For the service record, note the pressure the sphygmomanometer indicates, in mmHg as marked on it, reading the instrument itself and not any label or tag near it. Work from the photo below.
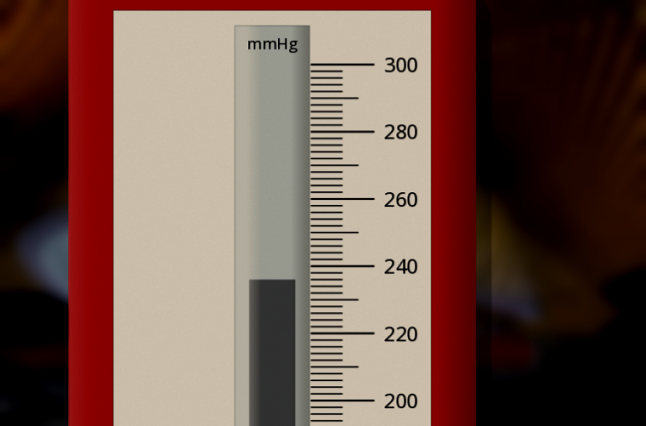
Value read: 236 mmHg
